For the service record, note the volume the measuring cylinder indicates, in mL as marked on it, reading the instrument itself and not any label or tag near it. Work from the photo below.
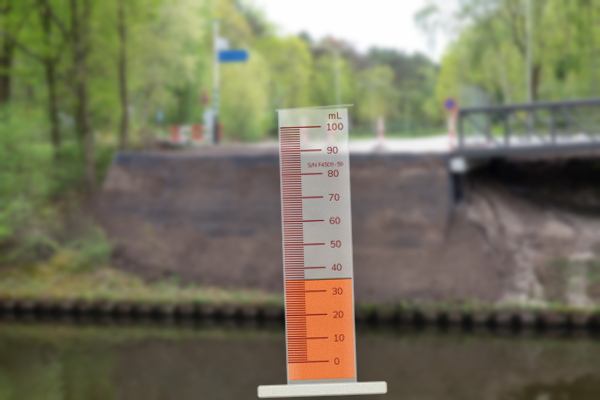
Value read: 35 mL
